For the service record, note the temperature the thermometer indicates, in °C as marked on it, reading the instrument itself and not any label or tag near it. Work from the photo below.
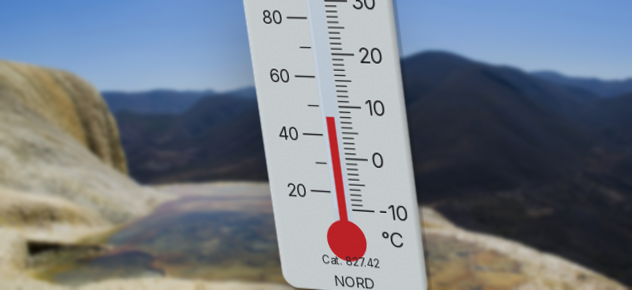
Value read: 8 °C
